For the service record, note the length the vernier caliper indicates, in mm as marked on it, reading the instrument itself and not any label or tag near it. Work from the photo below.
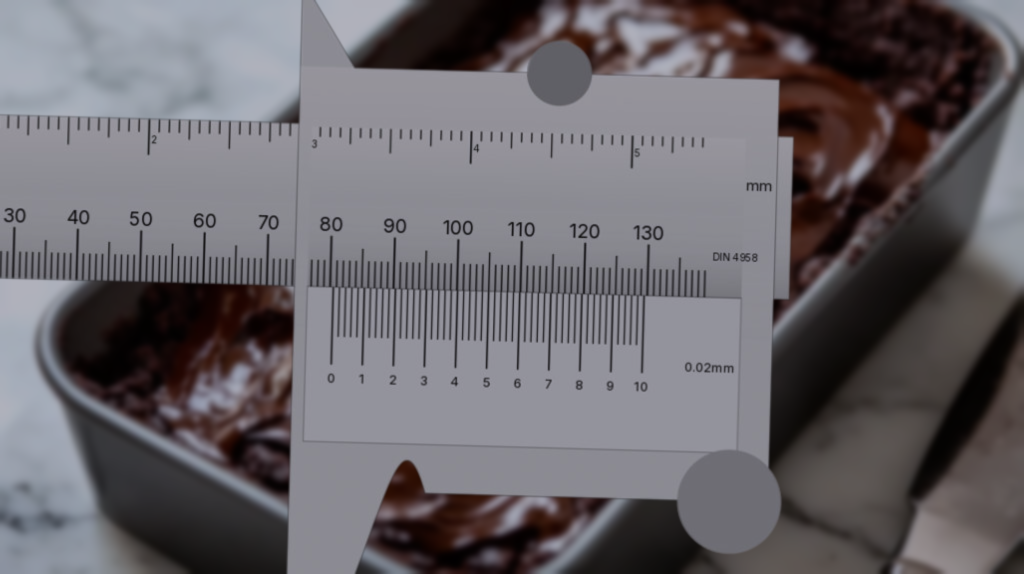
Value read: 80.5 mm
